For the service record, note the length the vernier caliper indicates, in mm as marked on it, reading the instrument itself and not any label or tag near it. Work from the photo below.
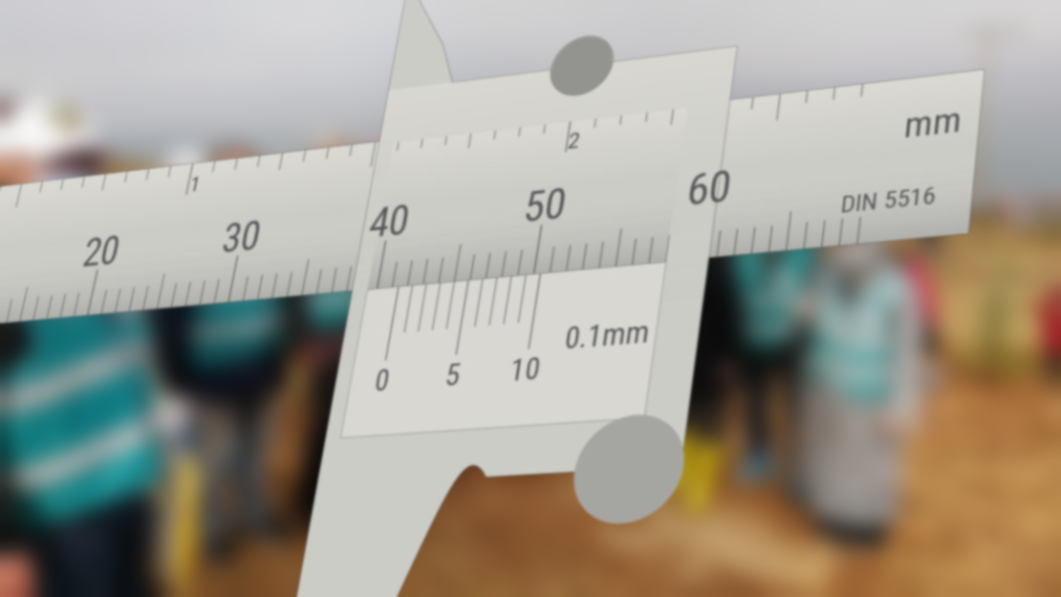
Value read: 41.4 mm
